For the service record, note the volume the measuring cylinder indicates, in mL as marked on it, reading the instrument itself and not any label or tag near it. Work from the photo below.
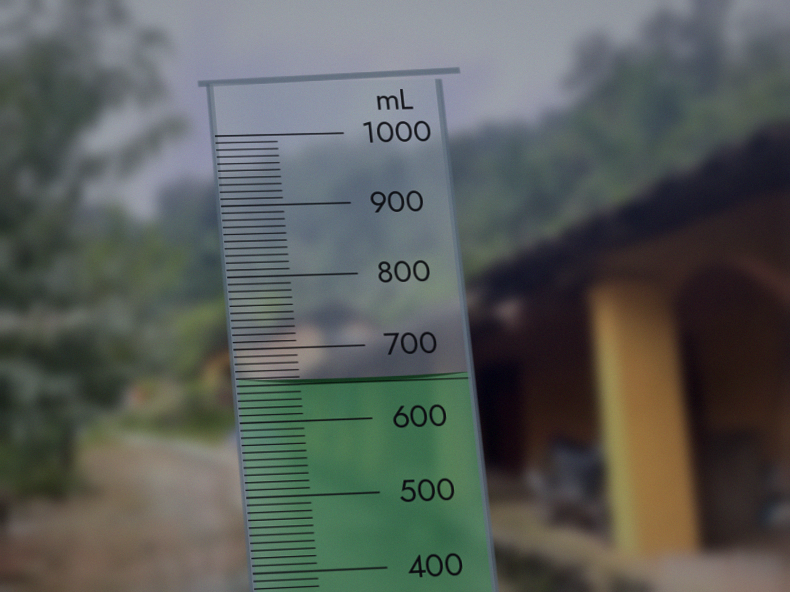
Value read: 650 mL
